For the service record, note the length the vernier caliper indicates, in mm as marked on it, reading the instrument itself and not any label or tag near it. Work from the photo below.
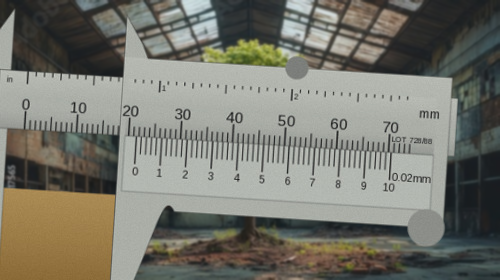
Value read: 21.5 mm
